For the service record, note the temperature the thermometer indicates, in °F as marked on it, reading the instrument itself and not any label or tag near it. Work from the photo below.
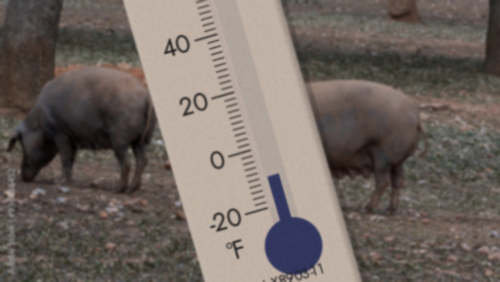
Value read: -10 °F
